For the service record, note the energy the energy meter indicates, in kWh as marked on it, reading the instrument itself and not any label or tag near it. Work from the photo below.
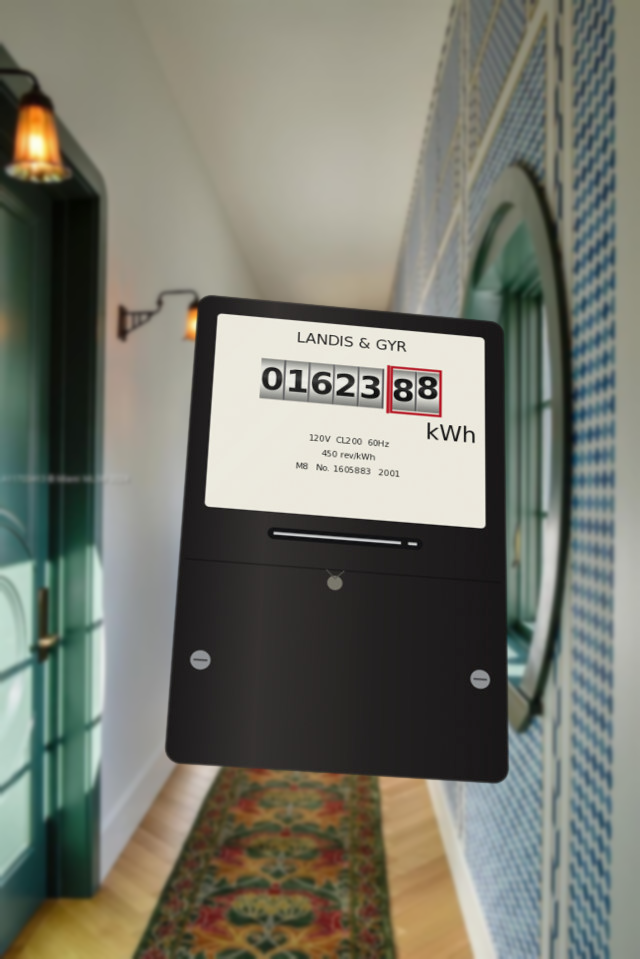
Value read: 1623.88 kWh
